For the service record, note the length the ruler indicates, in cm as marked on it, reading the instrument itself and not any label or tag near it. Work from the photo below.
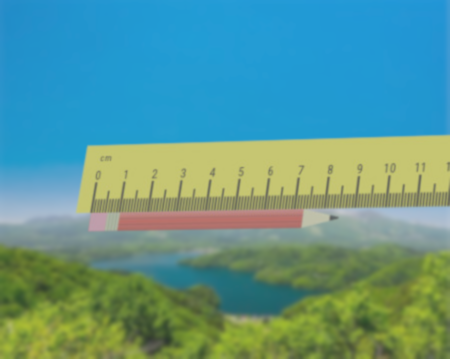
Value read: 8.5 cm
